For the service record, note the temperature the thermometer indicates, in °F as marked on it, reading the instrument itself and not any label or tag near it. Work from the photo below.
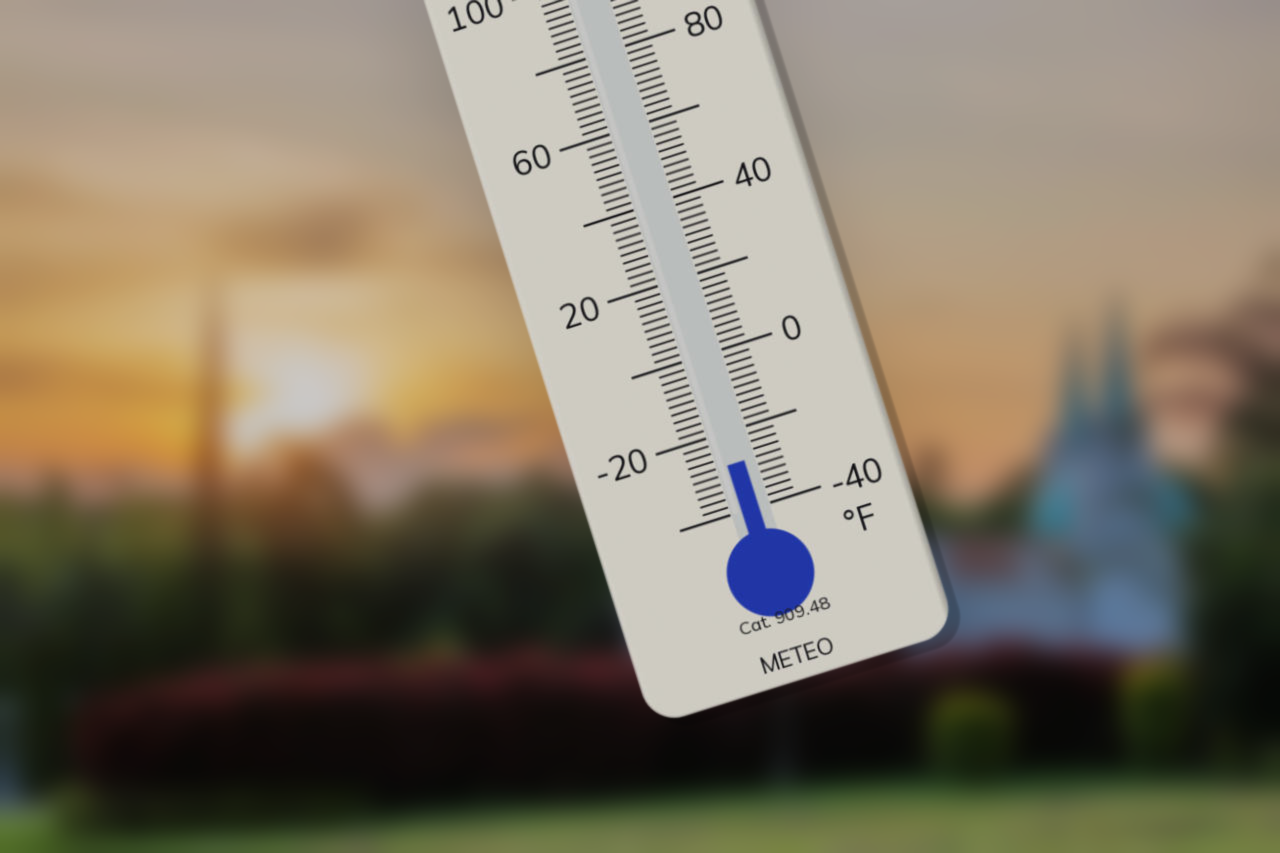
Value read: -28 °F
